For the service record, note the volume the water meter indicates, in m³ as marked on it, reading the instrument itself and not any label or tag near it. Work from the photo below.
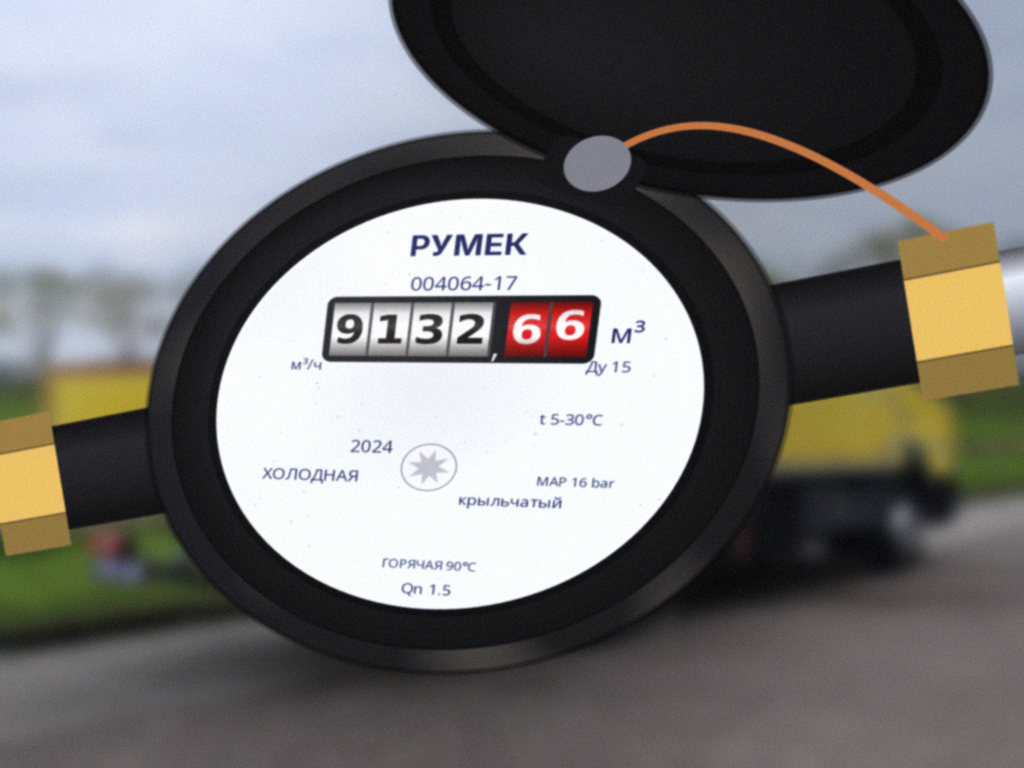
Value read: 9132.66 m³
